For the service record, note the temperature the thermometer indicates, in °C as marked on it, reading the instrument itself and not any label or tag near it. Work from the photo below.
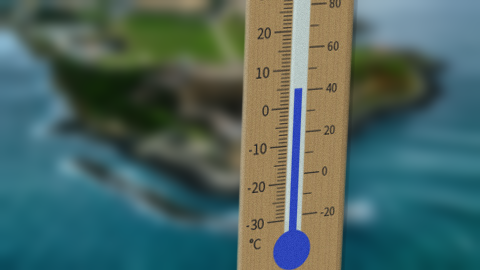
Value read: 5 °C
